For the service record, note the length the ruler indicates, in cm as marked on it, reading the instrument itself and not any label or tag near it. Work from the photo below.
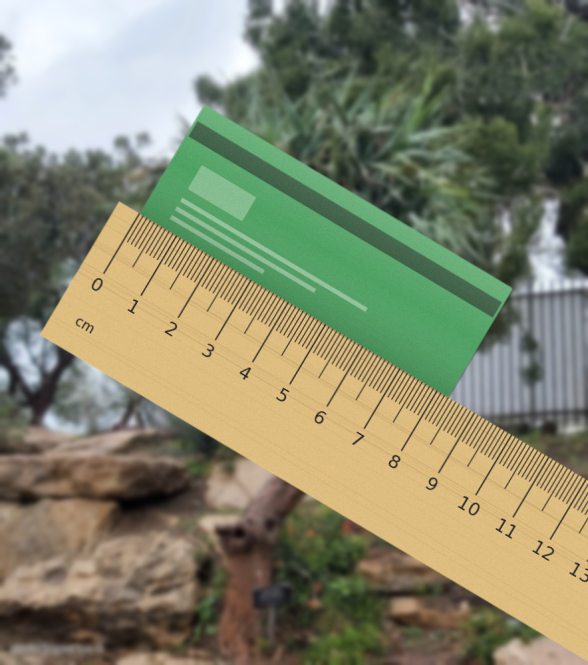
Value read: 8.3 cm
